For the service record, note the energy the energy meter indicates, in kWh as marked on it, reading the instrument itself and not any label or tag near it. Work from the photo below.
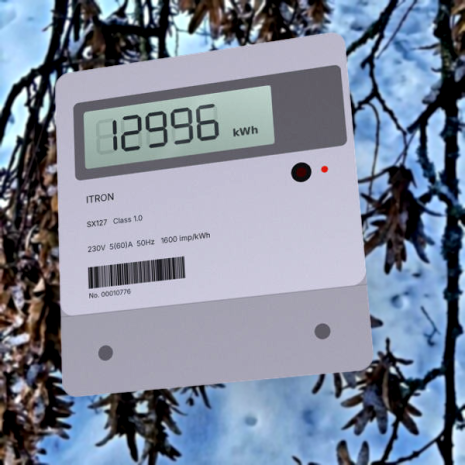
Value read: 12996 kWh
